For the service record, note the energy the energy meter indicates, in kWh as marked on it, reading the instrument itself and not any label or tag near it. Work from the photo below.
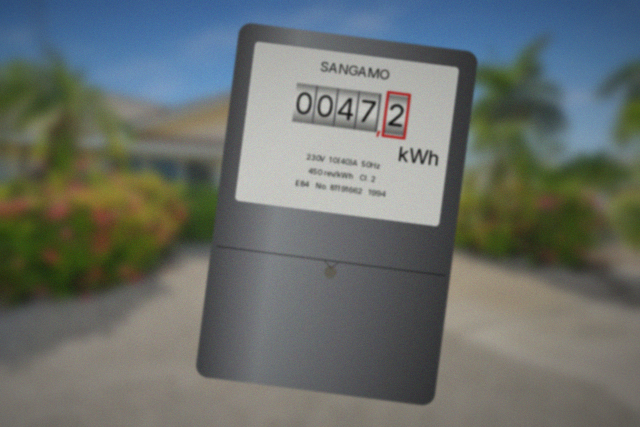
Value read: 47.2 kWh
